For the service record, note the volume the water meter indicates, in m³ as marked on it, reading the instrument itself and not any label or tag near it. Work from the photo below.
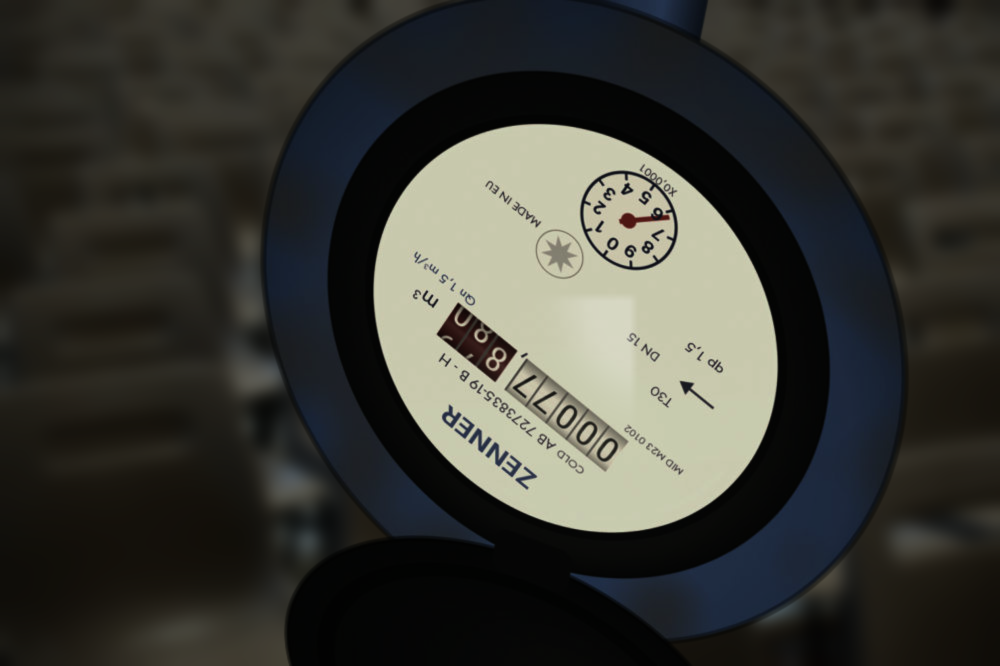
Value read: 77.8796 m³
